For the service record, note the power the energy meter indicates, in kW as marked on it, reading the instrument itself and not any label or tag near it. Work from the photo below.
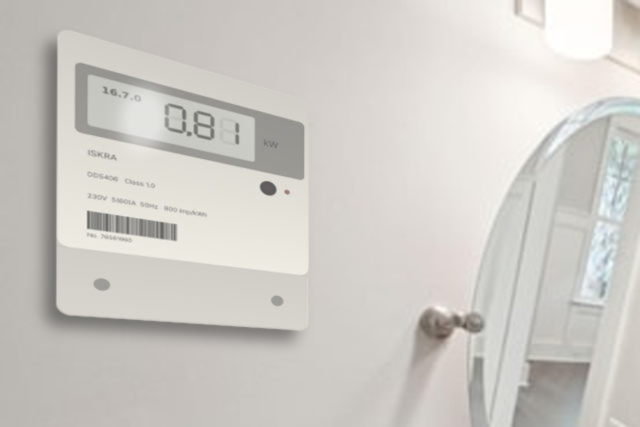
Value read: 0.81 kW
